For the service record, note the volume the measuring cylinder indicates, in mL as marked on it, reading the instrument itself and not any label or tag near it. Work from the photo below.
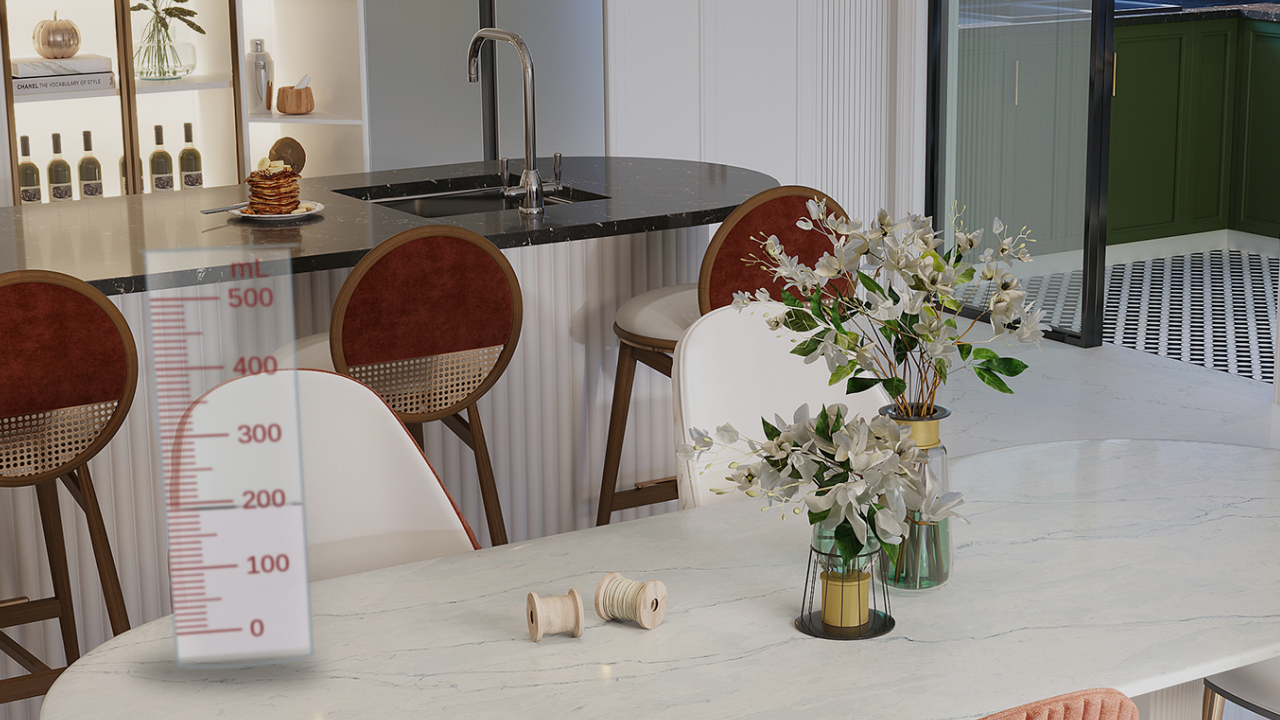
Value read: 190 mL
